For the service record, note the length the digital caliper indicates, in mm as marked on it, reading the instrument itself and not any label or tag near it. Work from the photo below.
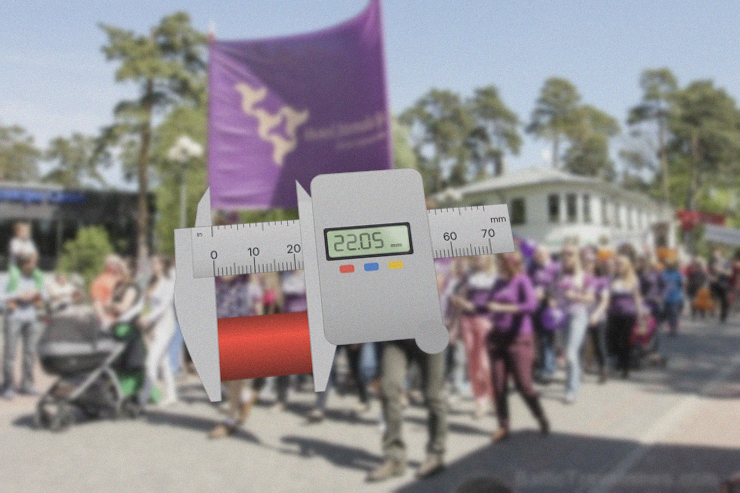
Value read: 22.05 mm
